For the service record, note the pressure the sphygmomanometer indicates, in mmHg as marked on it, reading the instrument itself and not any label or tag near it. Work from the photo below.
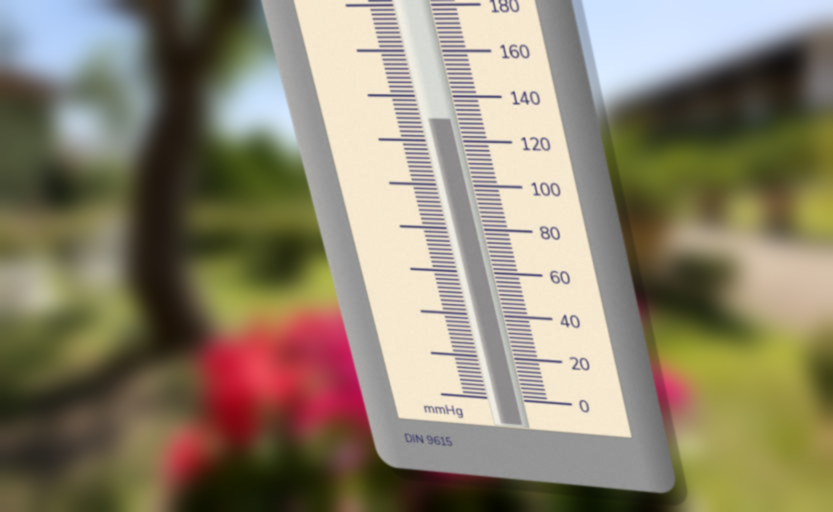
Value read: 130 mmHg
